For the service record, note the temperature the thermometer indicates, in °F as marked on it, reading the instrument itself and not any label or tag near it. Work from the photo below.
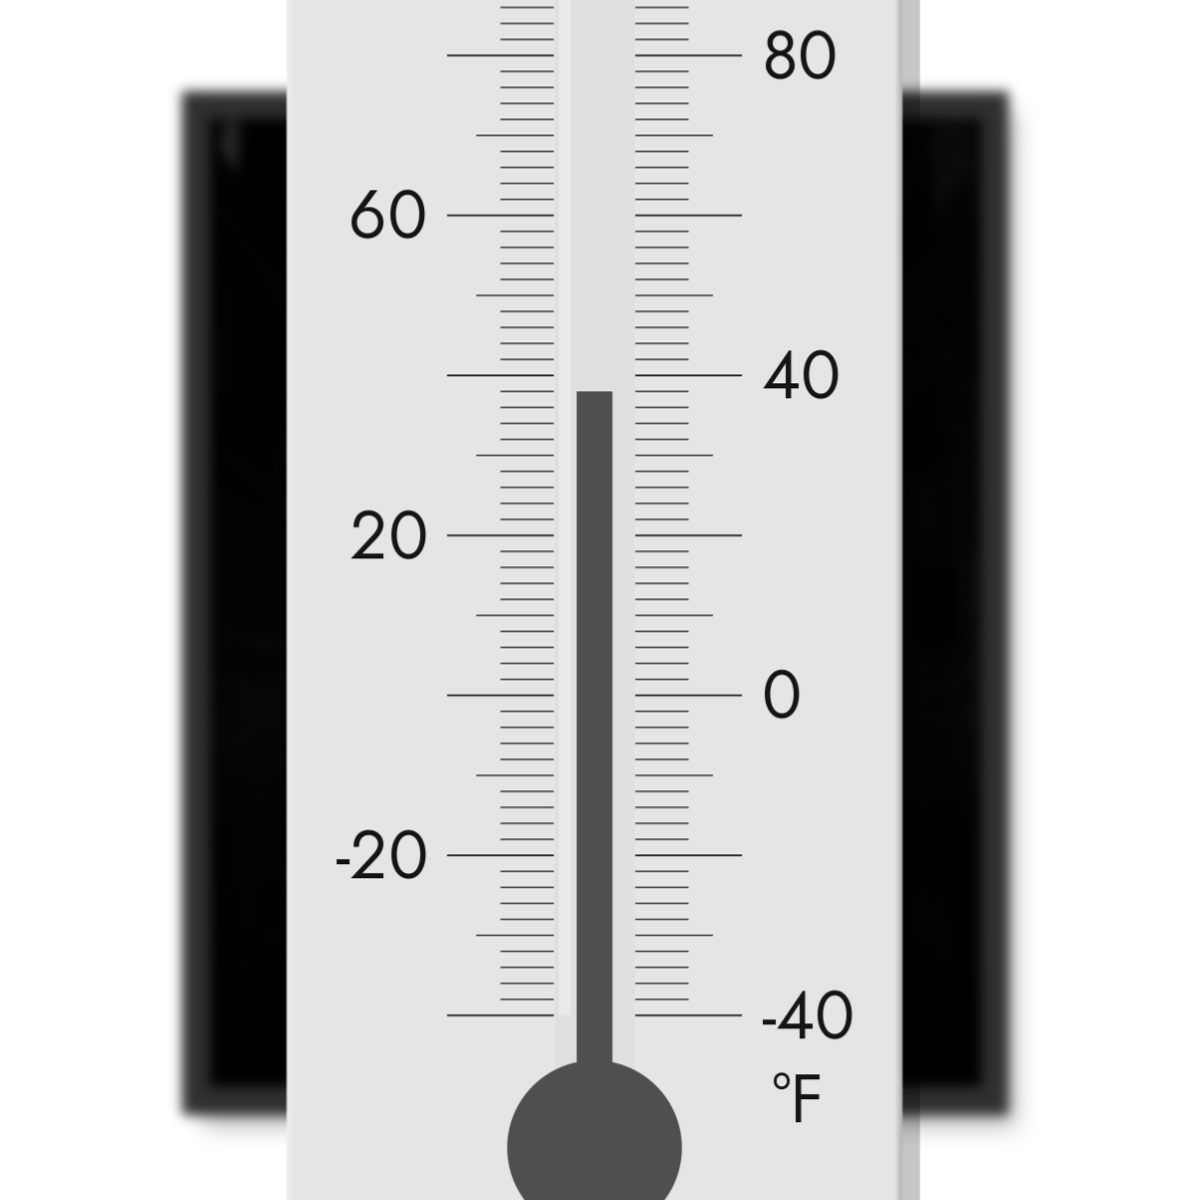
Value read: 38 °F
